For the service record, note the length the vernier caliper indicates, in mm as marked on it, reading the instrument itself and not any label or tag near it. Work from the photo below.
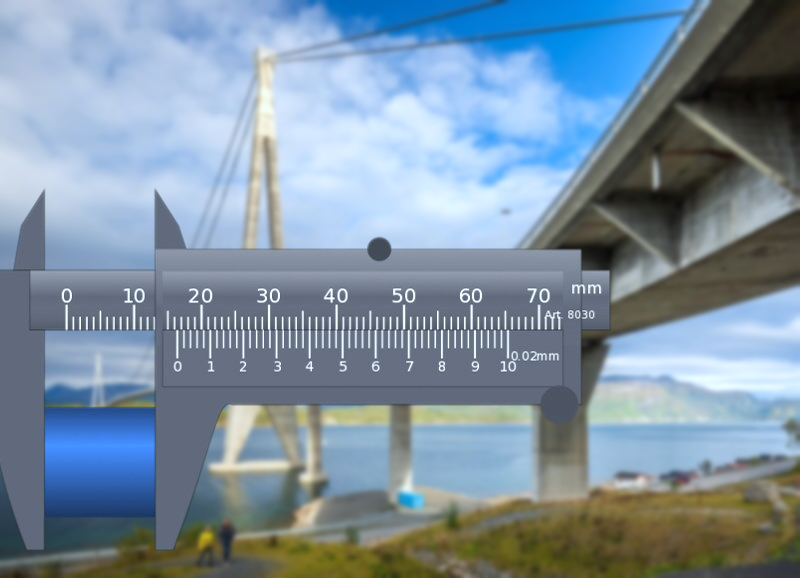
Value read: 16.4 mm
